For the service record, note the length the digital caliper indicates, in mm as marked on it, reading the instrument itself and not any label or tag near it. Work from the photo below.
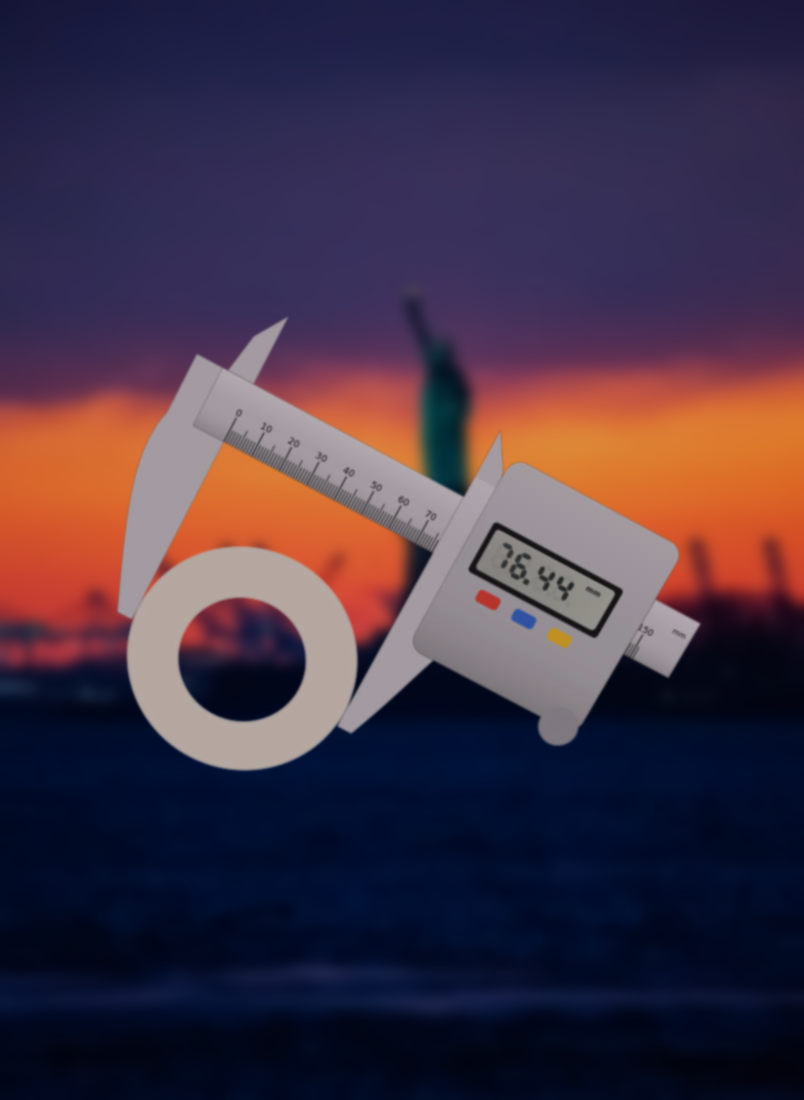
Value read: 76.44 mm
